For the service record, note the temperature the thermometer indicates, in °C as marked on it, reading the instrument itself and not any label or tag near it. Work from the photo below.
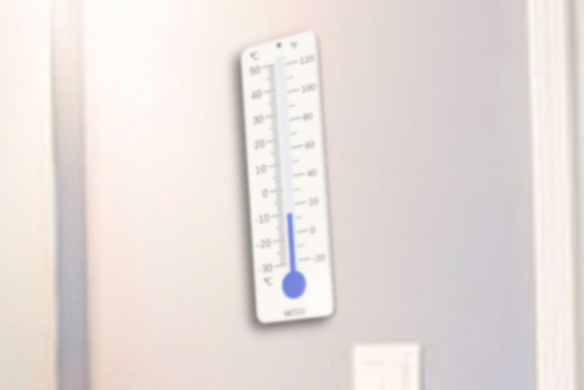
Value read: -10 °C
